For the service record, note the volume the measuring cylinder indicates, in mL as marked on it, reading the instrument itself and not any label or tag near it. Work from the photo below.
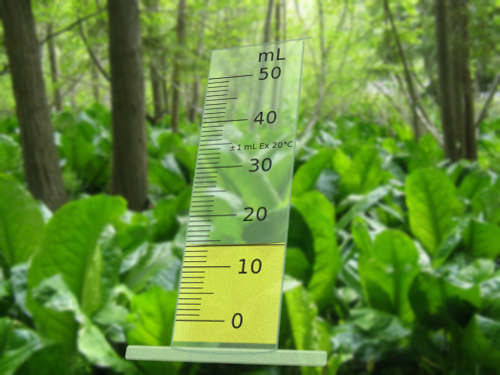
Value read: 14 mL
